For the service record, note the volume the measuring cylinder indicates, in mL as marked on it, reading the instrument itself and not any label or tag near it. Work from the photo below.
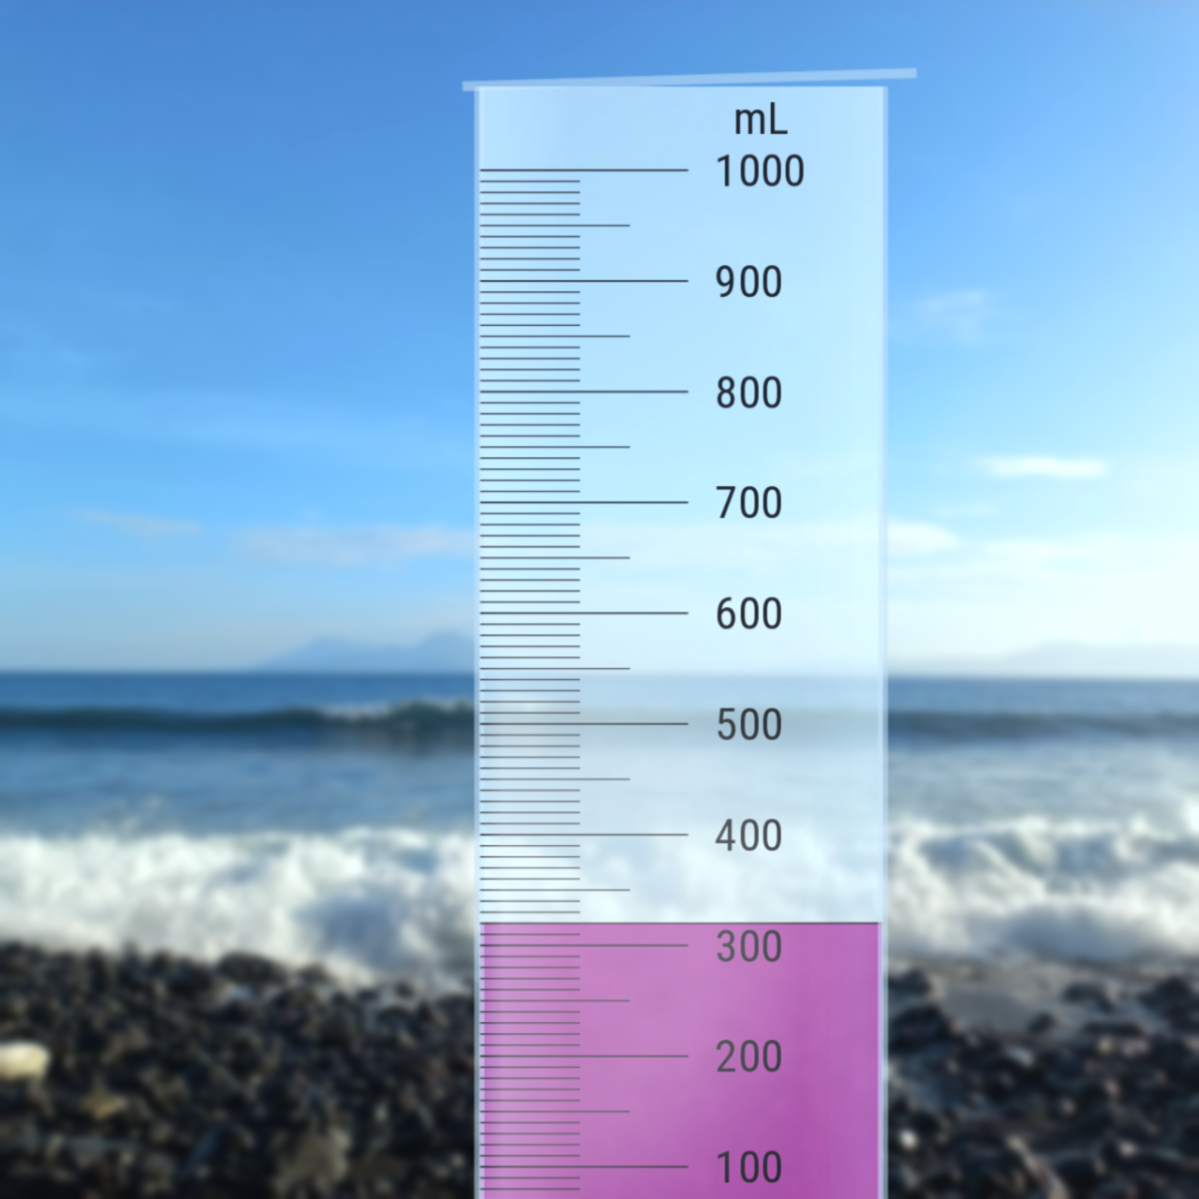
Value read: 320 mL
